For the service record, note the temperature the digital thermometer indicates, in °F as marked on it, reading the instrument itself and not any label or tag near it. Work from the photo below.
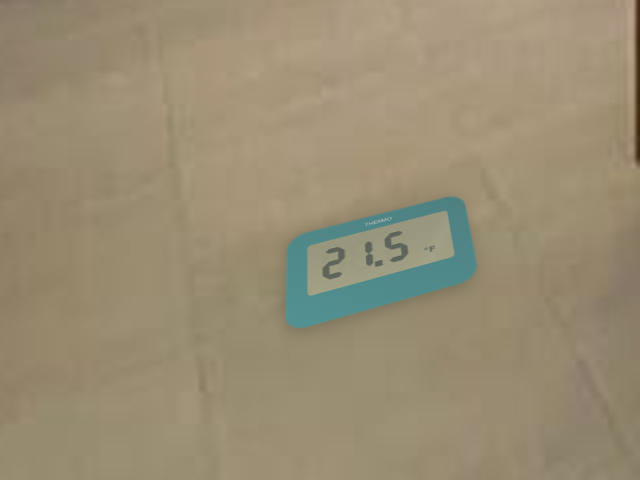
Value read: 21.5 °F
